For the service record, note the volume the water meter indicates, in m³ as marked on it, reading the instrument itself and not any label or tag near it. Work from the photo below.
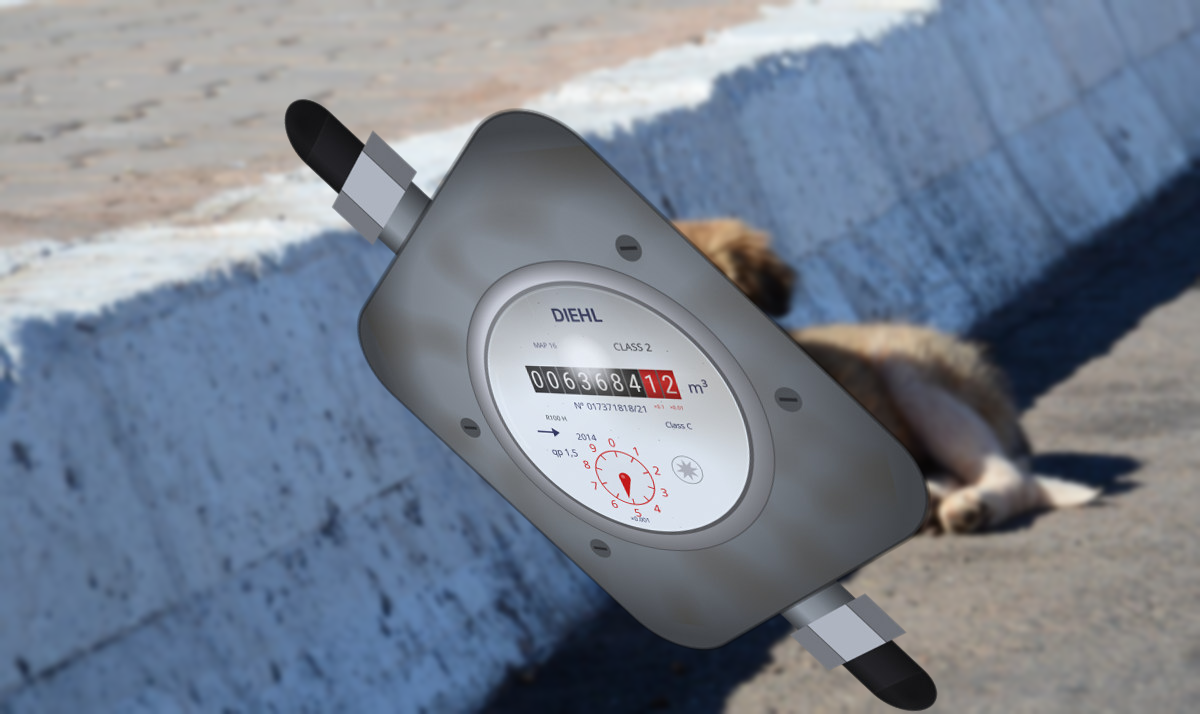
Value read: 63684.125 m³
